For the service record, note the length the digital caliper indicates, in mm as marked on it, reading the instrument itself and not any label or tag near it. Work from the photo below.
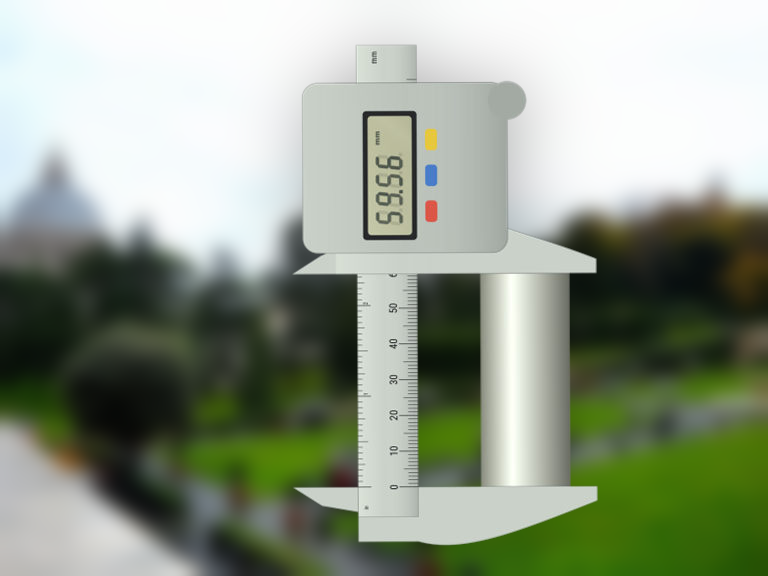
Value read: 59.56 mm
